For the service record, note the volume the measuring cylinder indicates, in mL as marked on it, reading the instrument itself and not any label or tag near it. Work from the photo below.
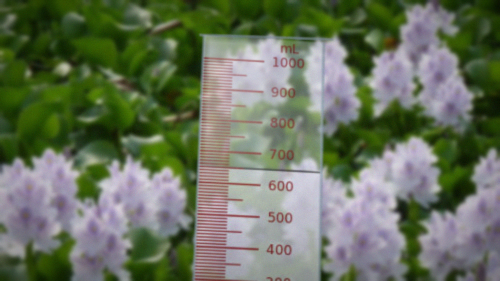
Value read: 650 mL
